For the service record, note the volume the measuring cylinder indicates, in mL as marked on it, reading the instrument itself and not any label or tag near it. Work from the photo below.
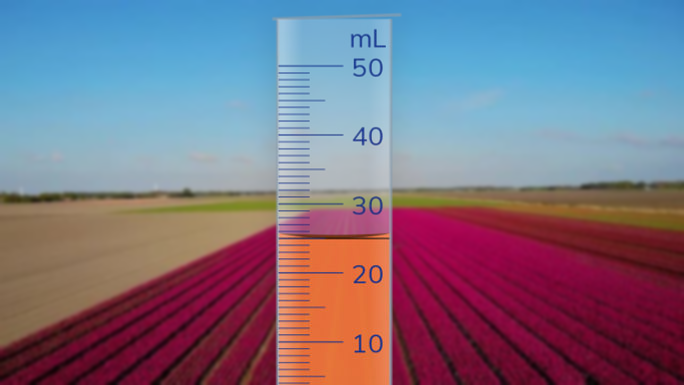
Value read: 25 mL
